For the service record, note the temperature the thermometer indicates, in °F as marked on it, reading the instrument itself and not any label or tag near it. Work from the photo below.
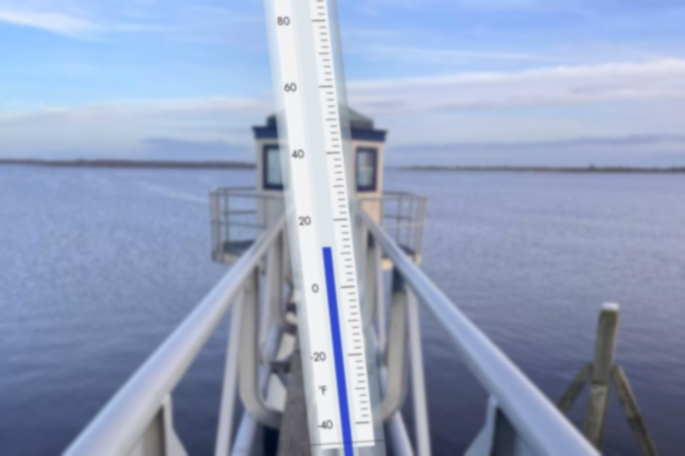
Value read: 12 °F
